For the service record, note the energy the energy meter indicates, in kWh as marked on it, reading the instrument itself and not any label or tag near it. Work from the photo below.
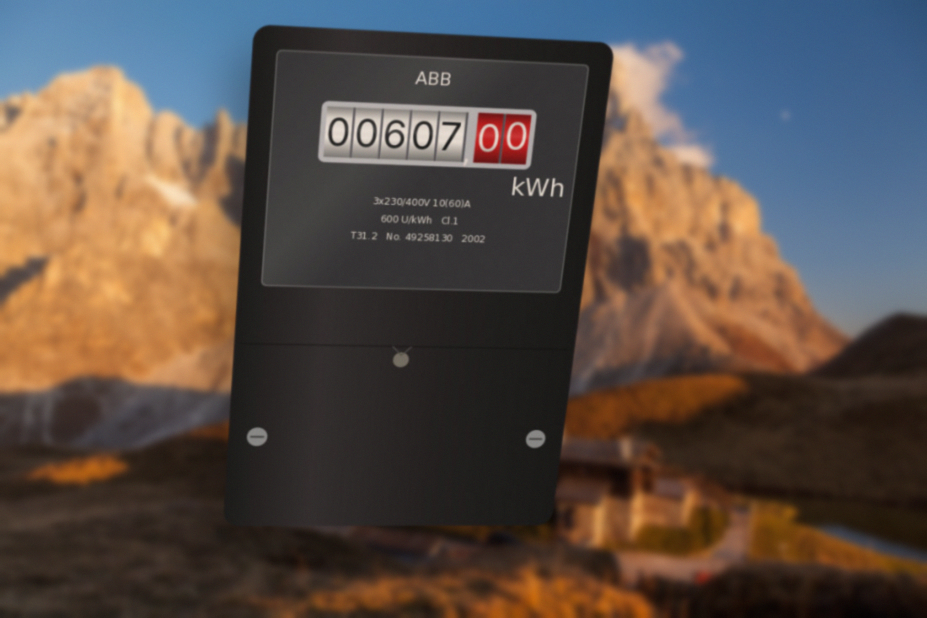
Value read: 607.00 kWh
